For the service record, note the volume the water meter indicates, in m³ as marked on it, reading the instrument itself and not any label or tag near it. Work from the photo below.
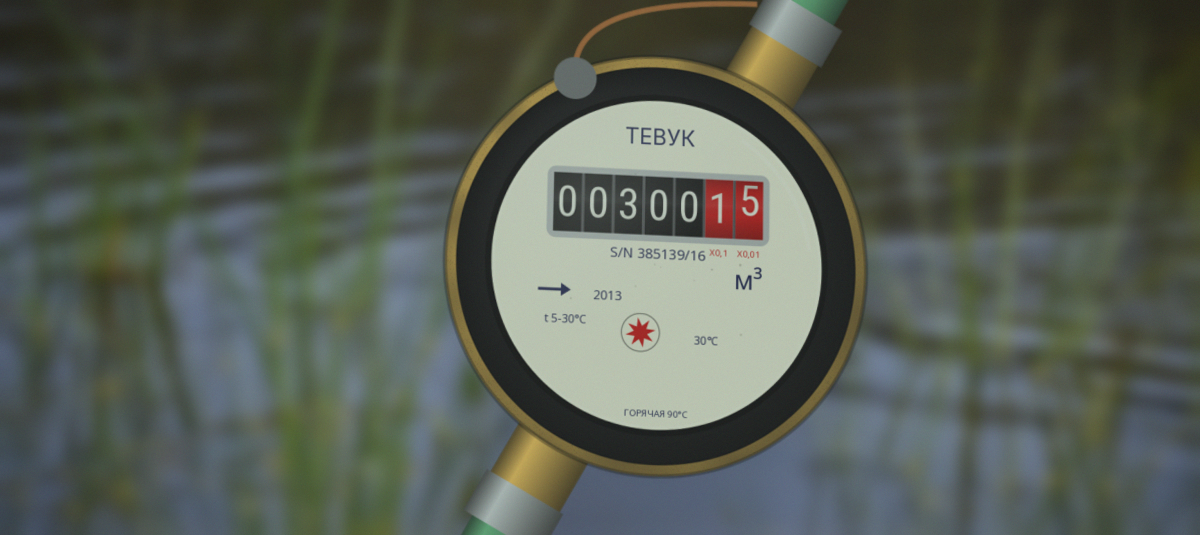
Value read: 300.15 m³
